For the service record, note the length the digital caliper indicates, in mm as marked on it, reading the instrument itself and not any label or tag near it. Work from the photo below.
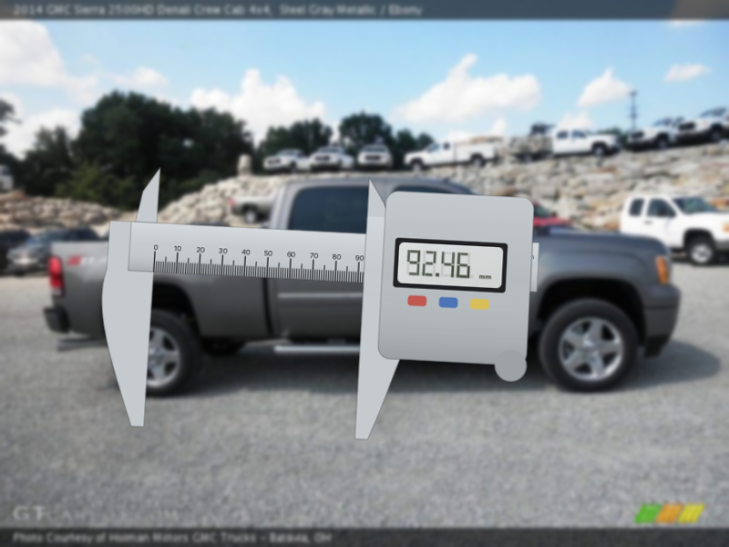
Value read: 92.46 mm
